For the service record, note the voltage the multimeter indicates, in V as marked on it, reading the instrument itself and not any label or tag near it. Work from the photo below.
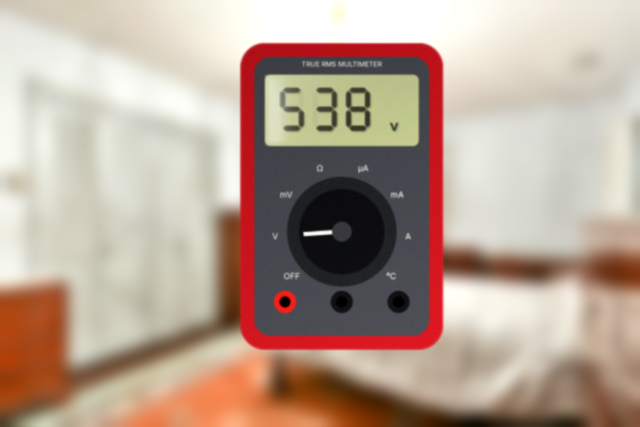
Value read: 538 V
